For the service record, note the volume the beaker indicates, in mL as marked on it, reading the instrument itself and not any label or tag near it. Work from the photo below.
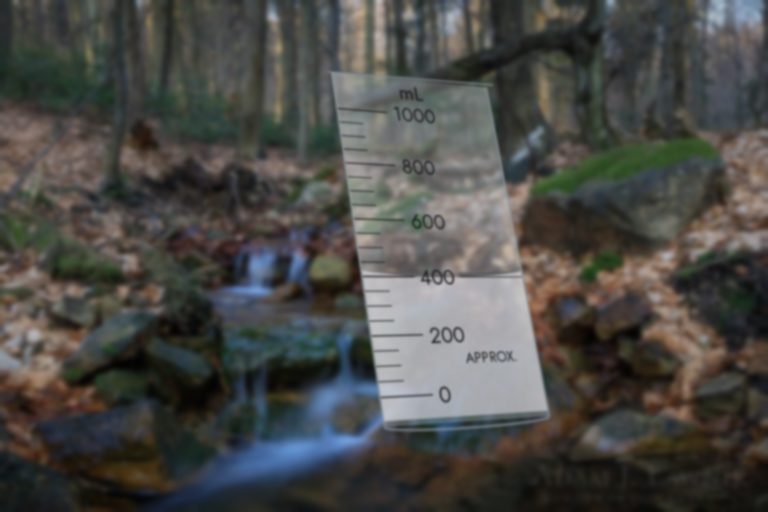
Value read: 400 mL
